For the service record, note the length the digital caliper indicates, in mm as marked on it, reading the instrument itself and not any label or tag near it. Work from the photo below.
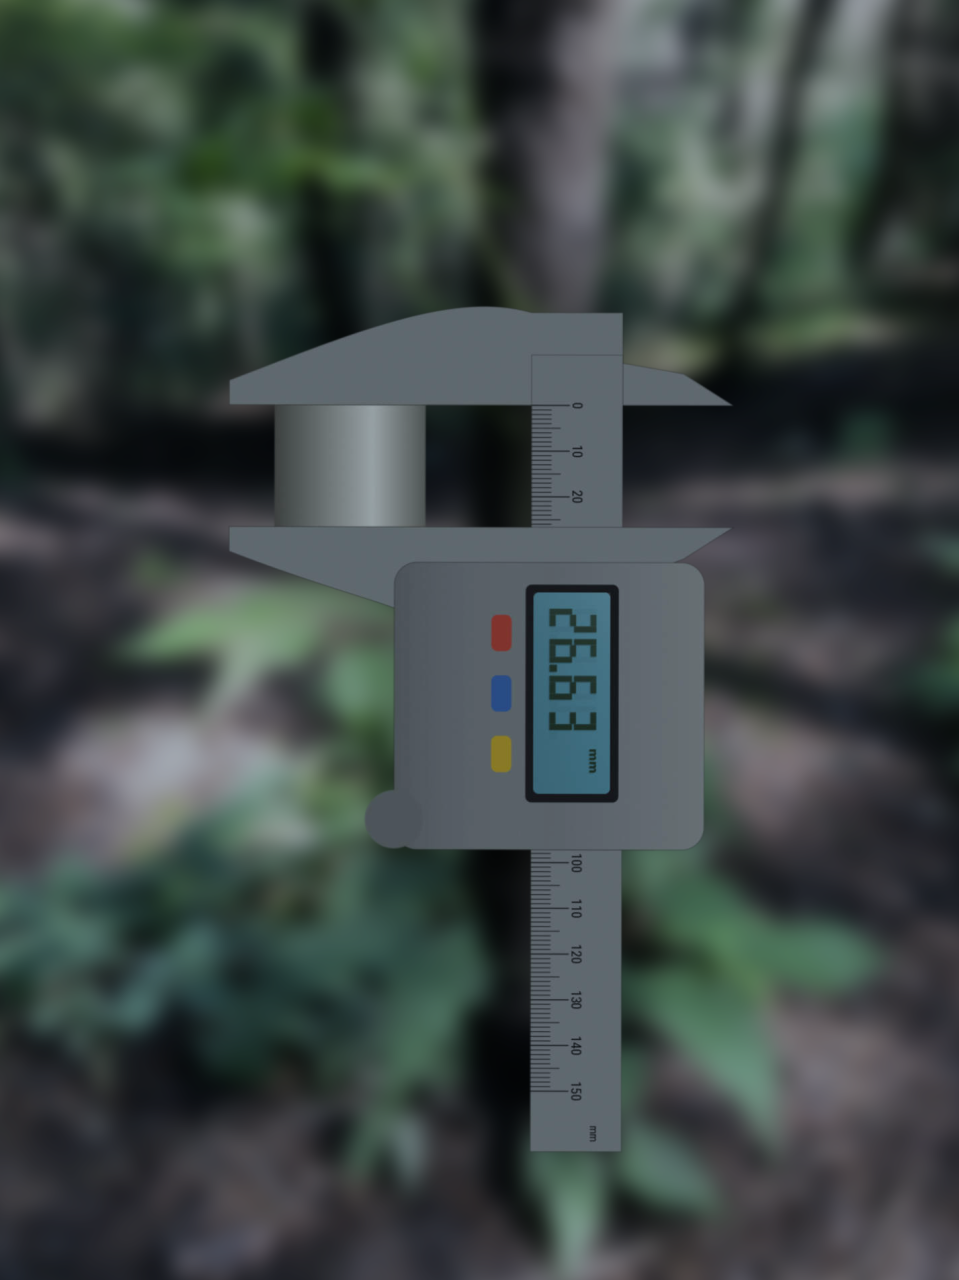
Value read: 26.63 mm
